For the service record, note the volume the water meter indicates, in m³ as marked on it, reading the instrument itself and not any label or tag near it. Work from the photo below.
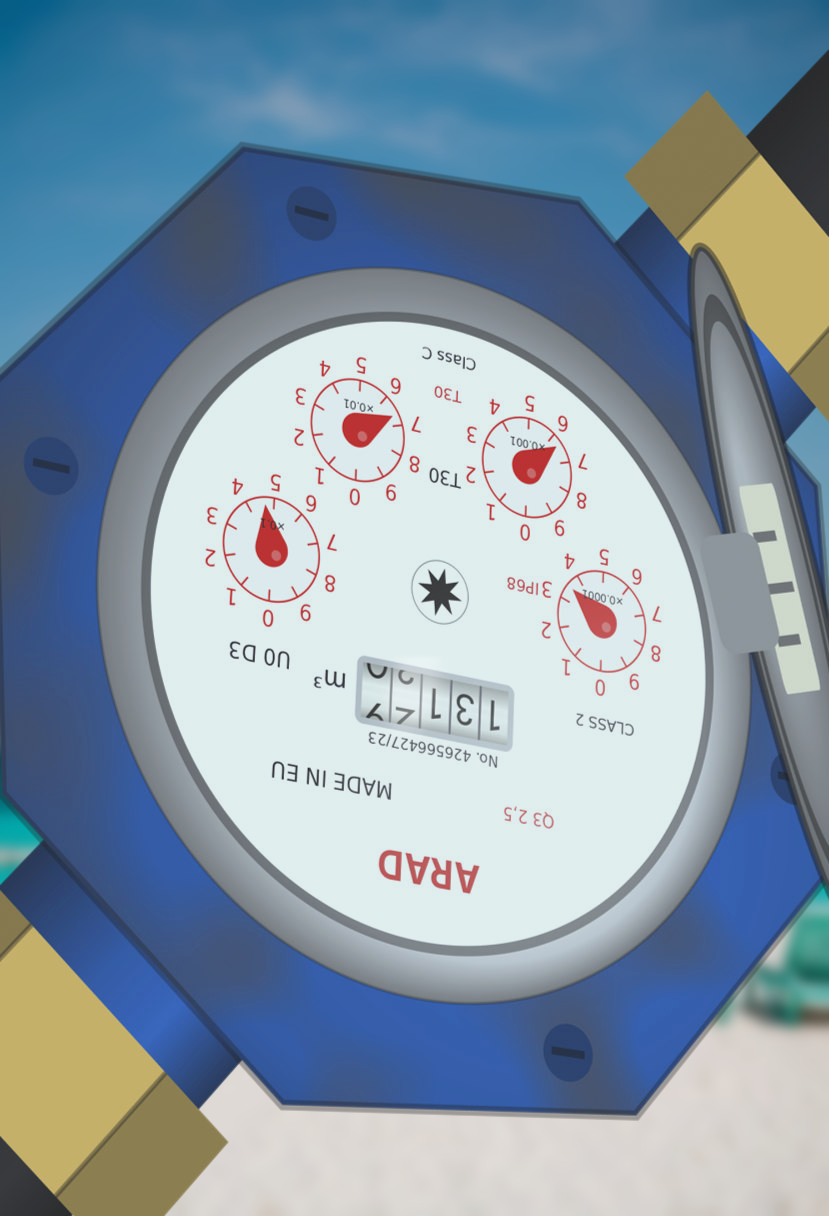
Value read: 13129.4663 m³
